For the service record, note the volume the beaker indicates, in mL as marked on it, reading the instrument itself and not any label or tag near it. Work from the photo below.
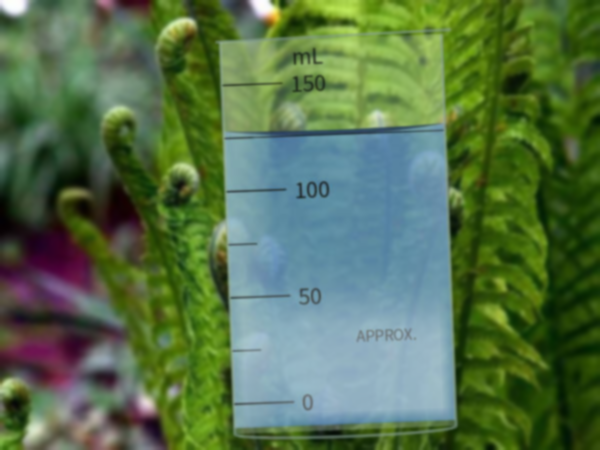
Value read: 125 mL
